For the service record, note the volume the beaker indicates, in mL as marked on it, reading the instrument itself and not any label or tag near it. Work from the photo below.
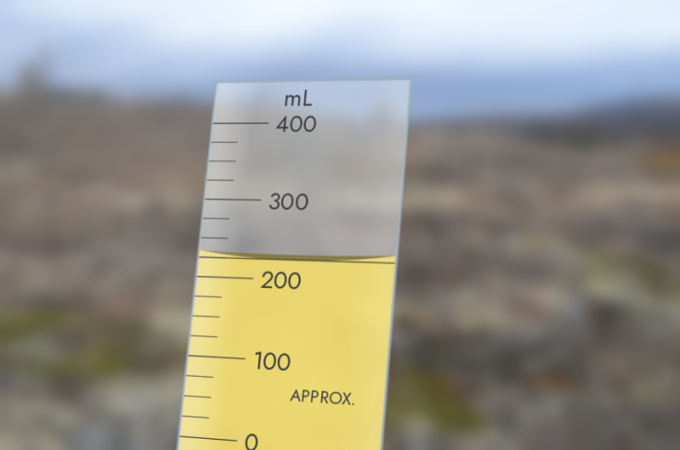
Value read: 225 mL
